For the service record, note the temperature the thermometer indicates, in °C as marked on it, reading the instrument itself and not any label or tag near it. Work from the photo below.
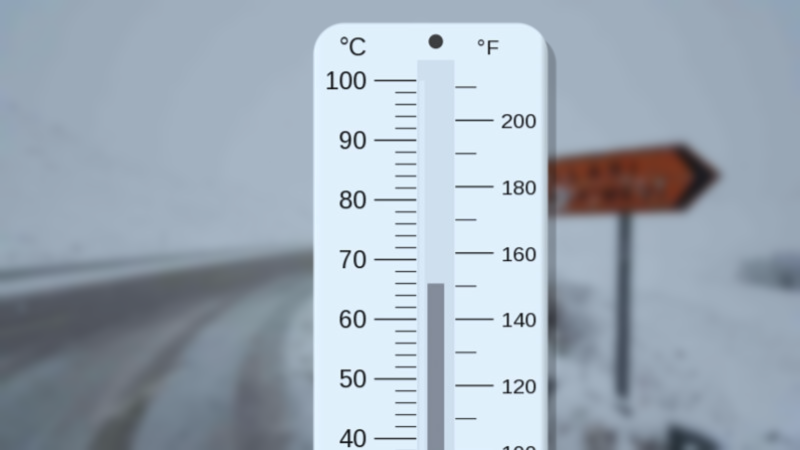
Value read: 66 °C
